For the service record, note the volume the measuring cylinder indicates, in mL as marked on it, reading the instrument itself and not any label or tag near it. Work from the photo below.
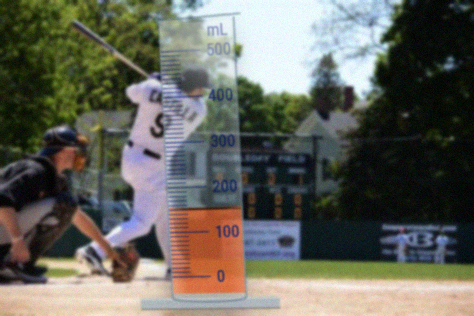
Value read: 150 mL
